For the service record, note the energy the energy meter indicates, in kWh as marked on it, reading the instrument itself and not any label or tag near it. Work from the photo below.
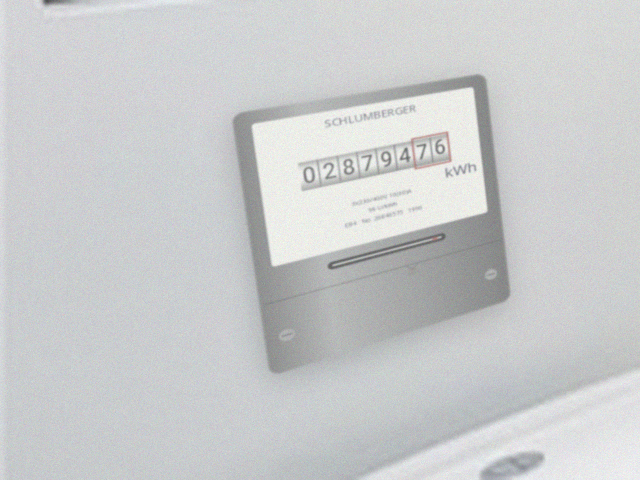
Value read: 28794.76 kWh
